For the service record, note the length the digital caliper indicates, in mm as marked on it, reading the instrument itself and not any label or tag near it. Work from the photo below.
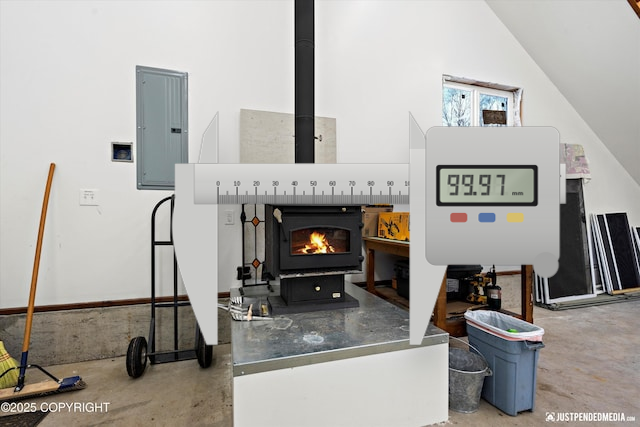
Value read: 99.97 mm
